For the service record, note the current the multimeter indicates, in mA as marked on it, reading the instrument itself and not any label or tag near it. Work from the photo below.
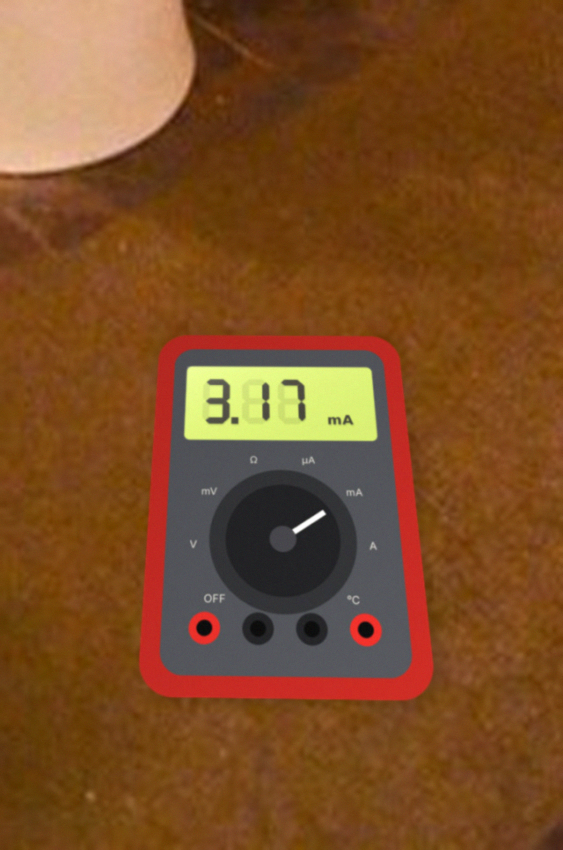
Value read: 3.17 mA
